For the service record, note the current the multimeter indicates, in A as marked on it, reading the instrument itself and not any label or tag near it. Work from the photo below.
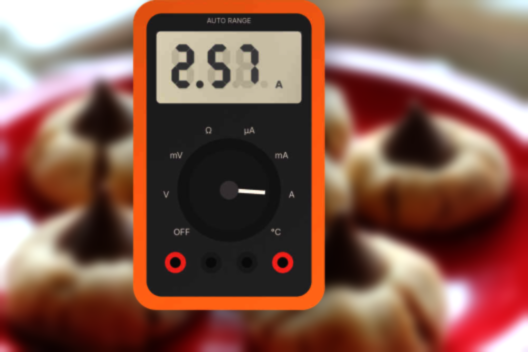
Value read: 2.57 A
